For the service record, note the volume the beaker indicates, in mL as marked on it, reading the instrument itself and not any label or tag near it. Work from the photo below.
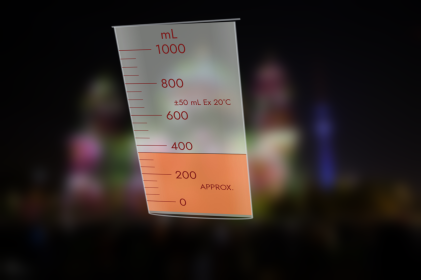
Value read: 350 mL
